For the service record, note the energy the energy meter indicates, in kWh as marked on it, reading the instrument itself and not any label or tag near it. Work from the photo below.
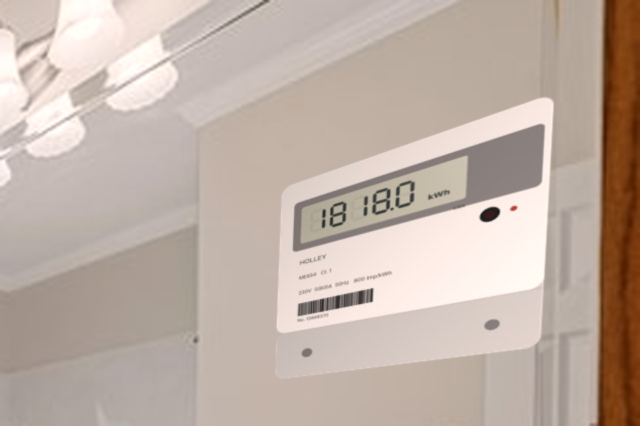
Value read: 1818.0 kWh
